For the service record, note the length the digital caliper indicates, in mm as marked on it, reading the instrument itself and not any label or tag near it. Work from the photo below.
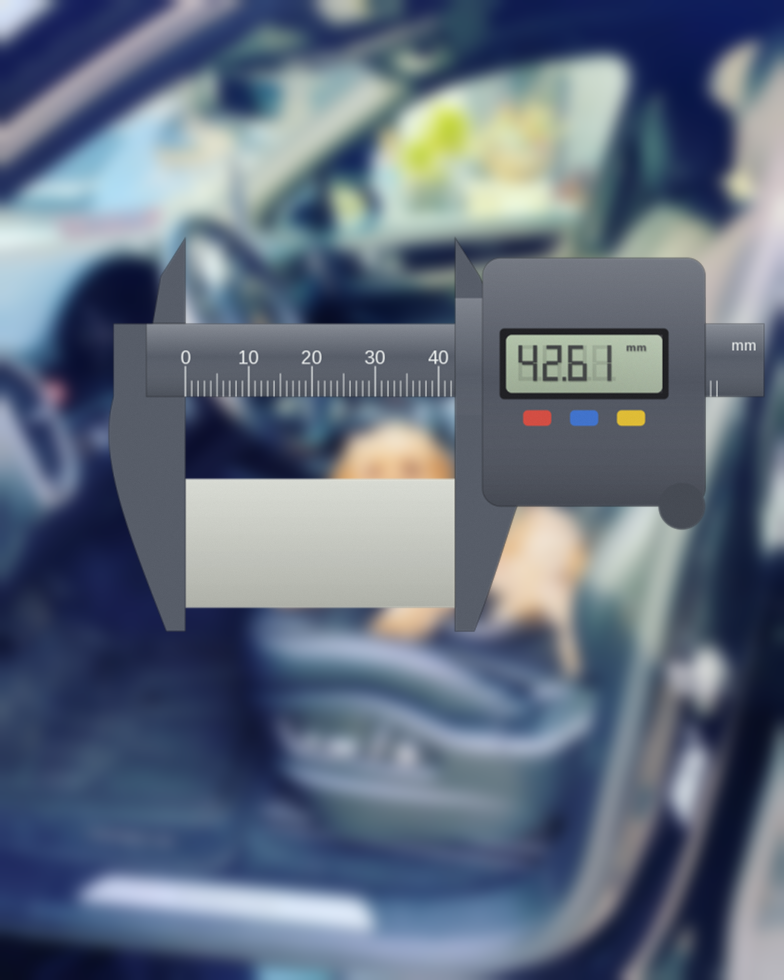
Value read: 42.61 mm
